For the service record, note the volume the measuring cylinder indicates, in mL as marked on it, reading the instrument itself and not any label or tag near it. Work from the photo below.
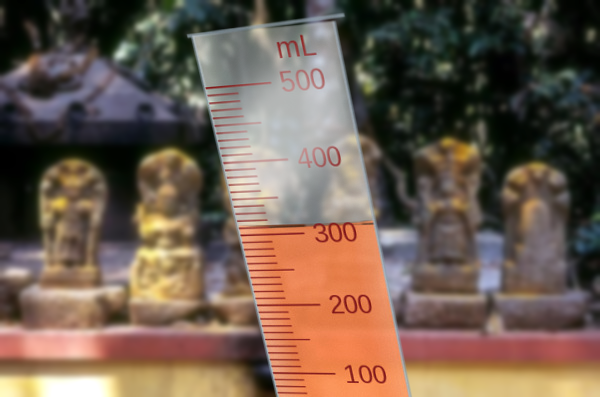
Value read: 310 mL
